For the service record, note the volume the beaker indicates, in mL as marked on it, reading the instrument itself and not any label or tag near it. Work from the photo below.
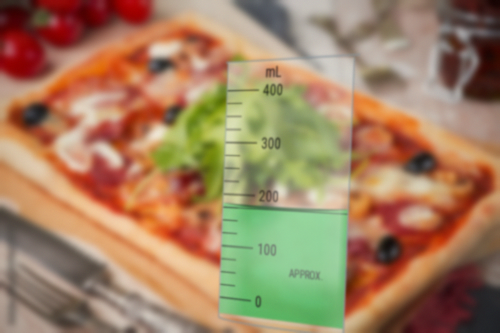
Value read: 175 mL
